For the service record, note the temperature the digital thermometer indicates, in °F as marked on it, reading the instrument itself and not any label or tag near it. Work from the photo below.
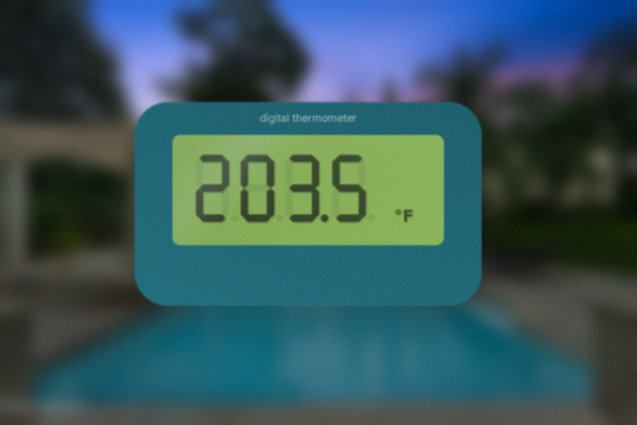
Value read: 203.5 °F
